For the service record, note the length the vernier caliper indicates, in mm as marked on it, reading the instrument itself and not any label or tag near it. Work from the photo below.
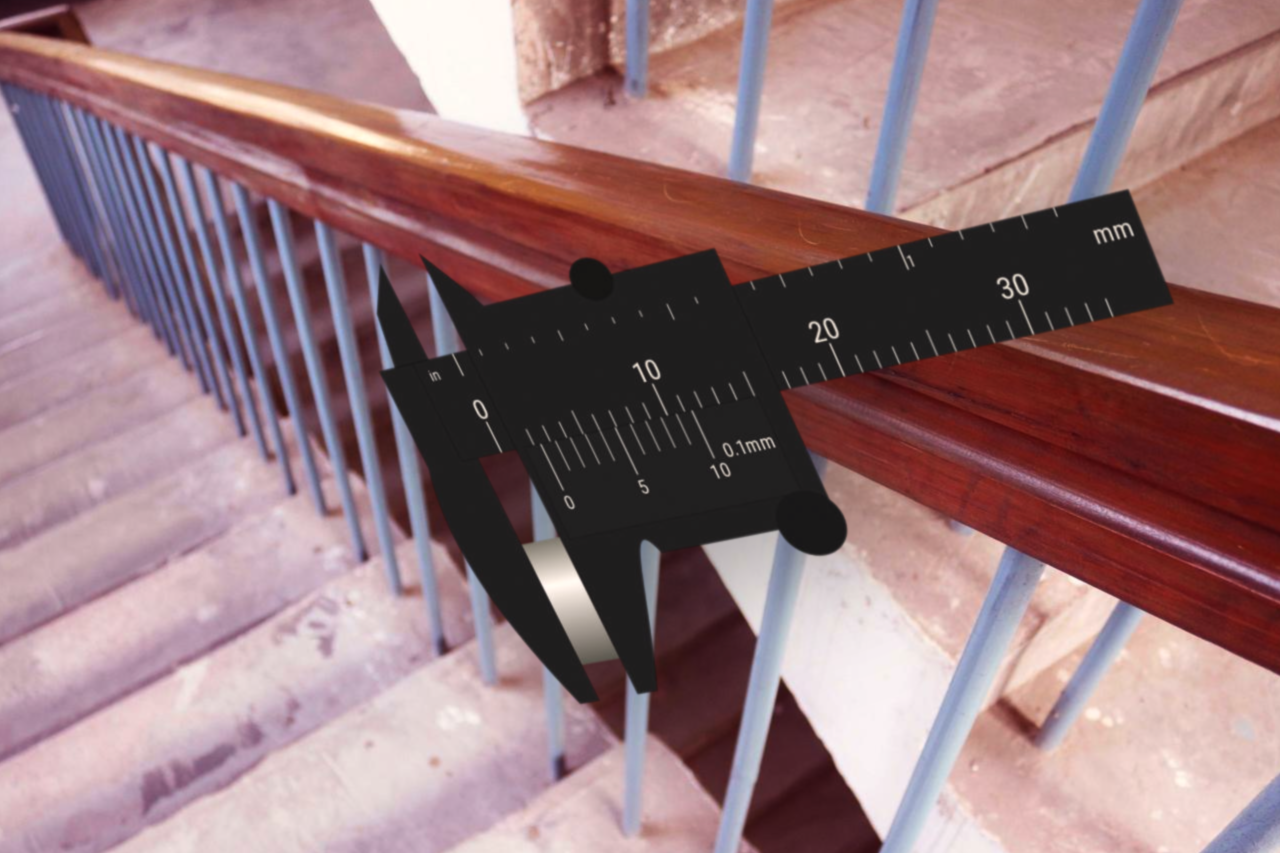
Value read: 2.4 mm
